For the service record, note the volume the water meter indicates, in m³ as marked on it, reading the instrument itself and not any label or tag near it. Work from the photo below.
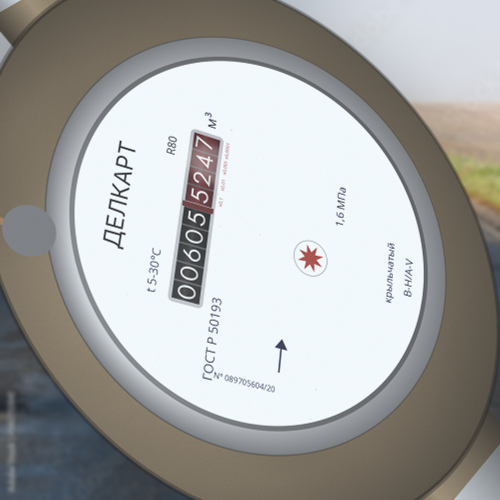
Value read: 605.5247 m³
